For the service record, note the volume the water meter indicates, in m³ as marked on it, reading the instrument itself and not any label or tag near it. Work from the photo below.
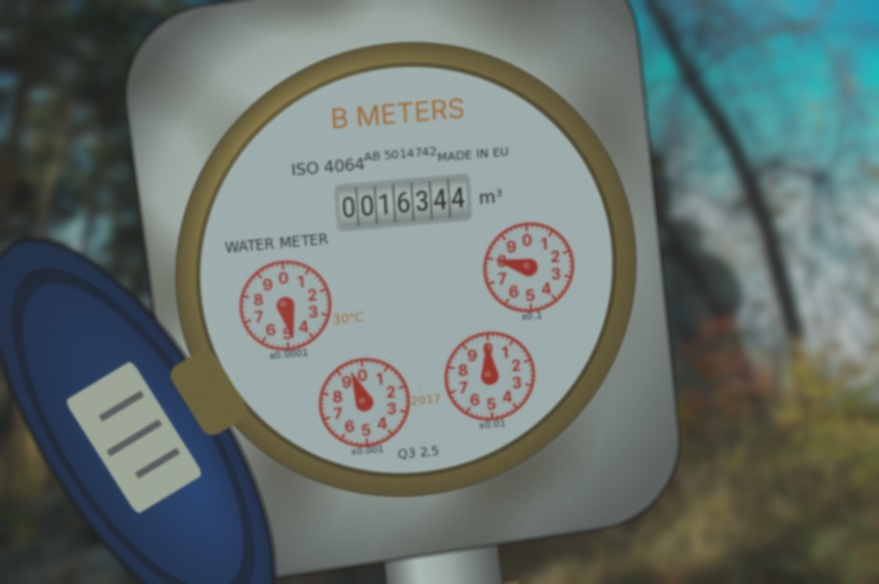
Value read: 16344.7994 m³
